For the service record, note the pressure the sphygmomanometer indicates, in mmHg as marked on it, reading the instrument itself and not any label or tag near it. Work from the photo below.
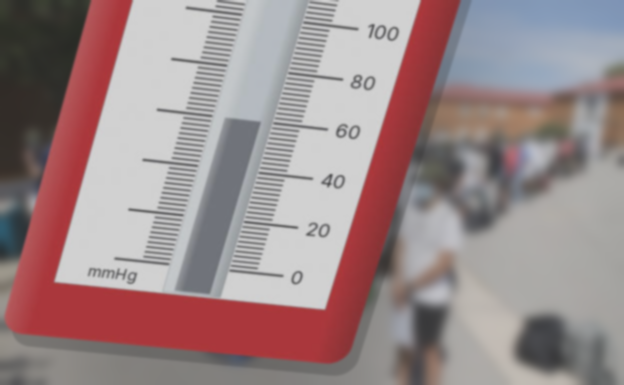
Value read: 60 mmHg
